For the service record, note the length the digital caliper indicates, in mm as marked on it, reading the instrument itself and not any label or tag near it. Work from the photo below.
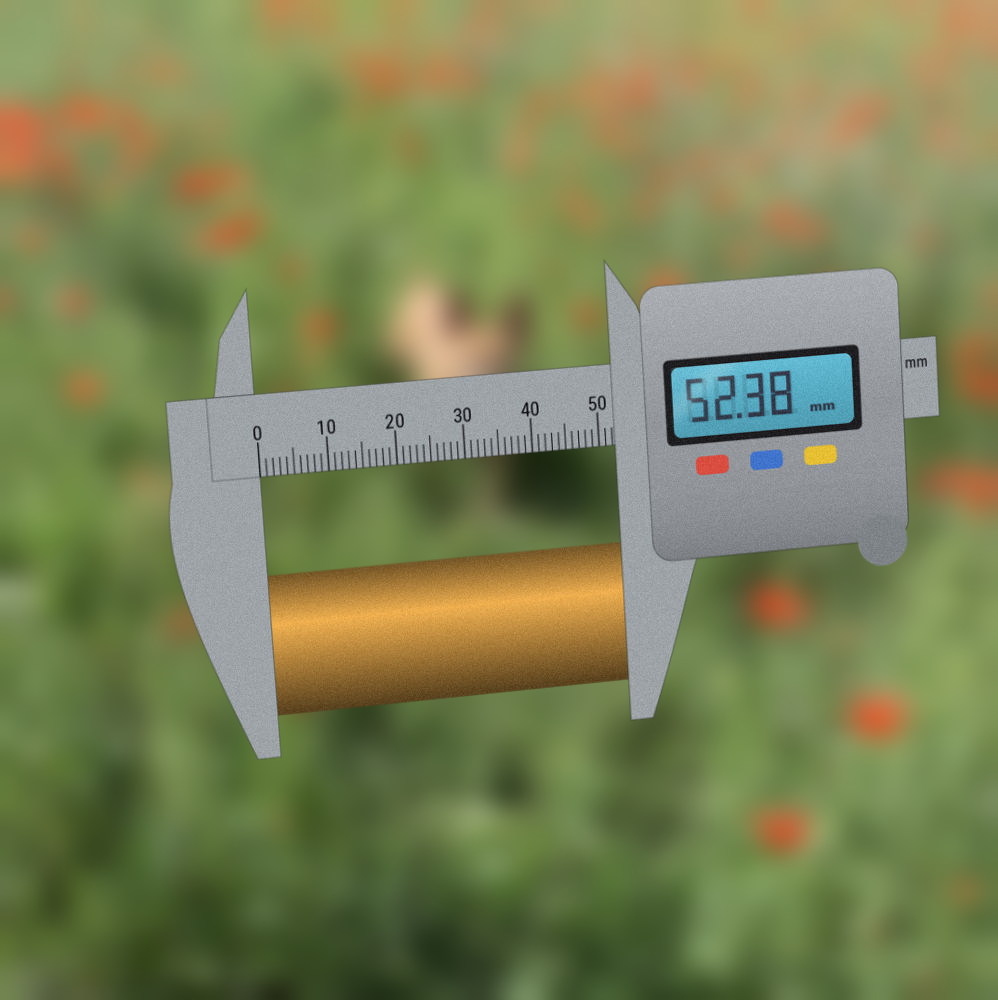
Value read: 52.38 mm
